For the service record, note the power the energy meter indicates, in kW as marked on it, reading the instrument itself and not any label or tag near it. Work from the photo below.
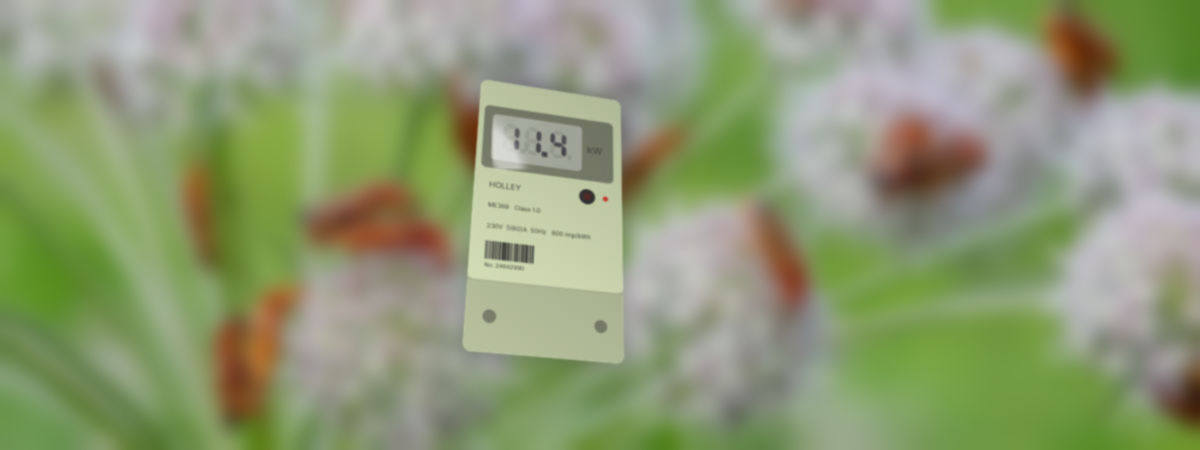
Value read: 11.4 kW
